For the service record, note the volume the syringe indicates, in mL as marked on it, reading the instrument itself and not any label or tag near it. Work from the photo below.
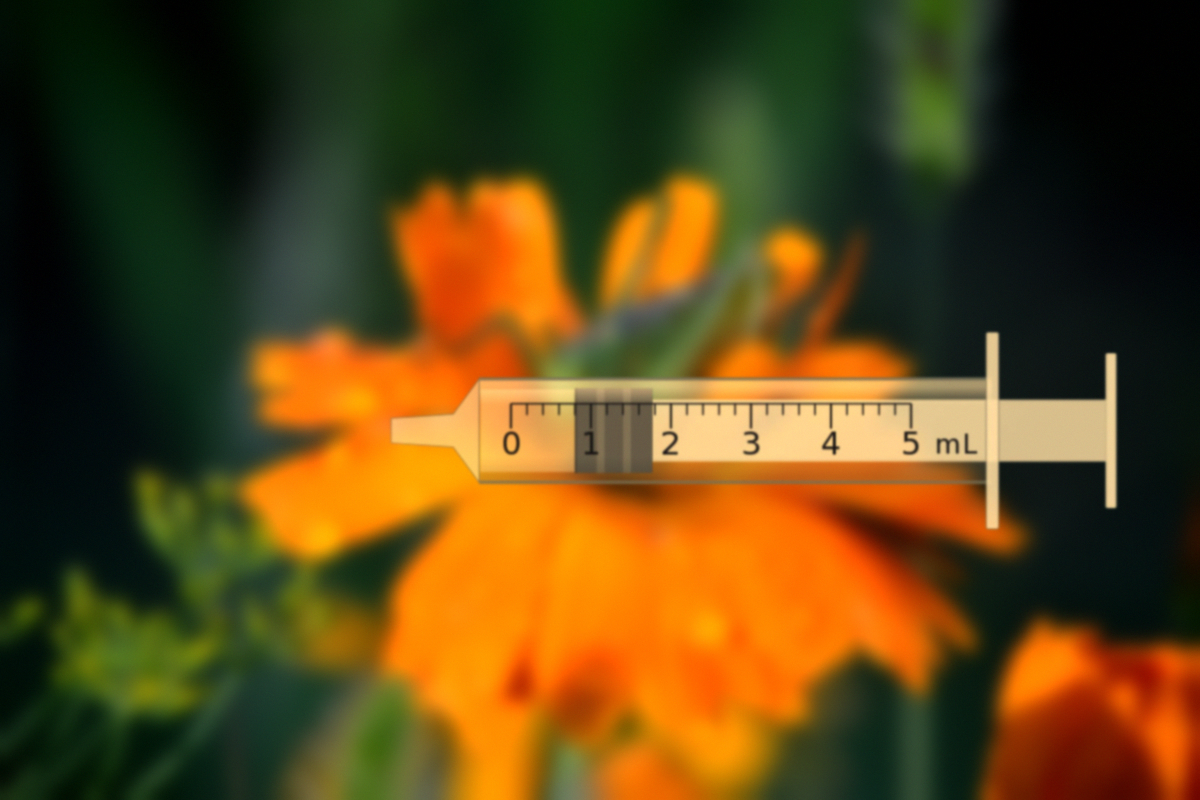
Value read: 0.8 mL
